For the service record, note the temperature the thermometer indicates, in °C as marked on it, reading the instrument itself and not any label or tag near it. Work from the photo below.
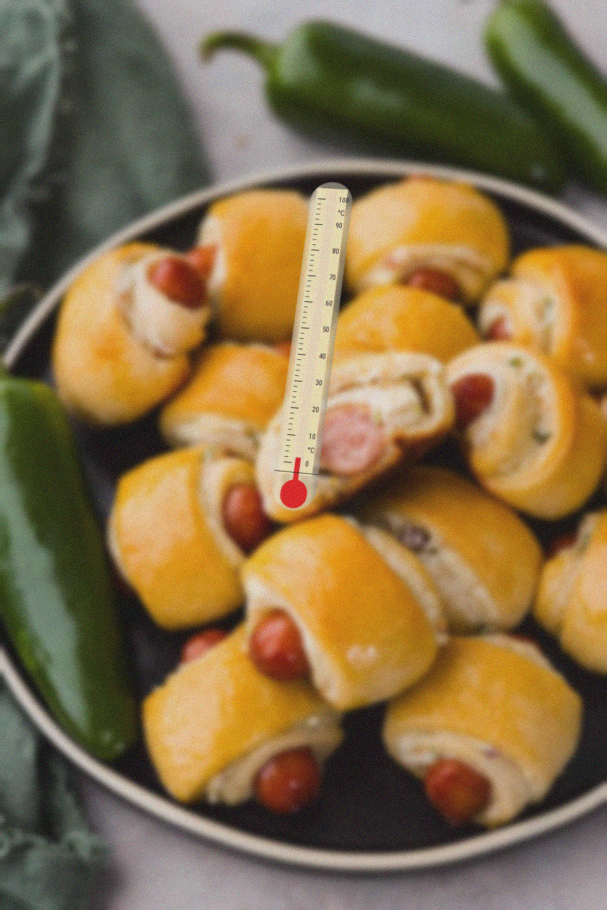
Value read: 2 °C
